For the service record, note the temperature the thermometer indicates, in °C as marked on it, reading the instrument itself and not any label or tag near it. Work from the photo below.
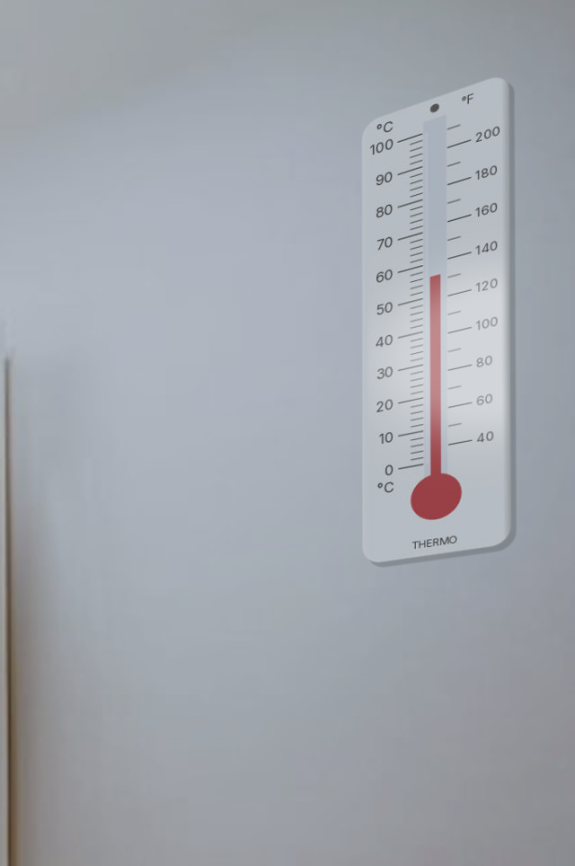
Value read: 56 °C
